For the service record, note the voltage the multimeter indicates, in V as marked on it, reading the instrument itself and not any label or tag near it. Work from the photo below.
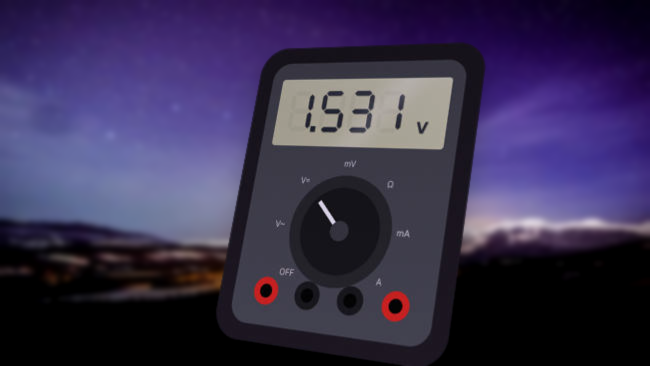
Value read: 1.531 V
